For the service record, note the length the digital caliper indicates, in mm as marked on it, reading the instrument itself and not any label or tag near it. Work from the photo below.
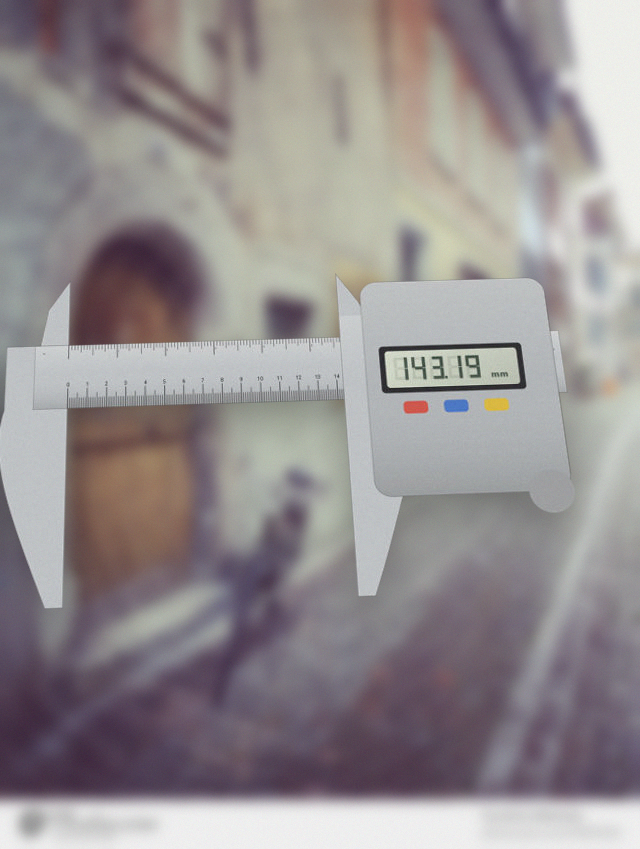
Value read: 143.19 mm
